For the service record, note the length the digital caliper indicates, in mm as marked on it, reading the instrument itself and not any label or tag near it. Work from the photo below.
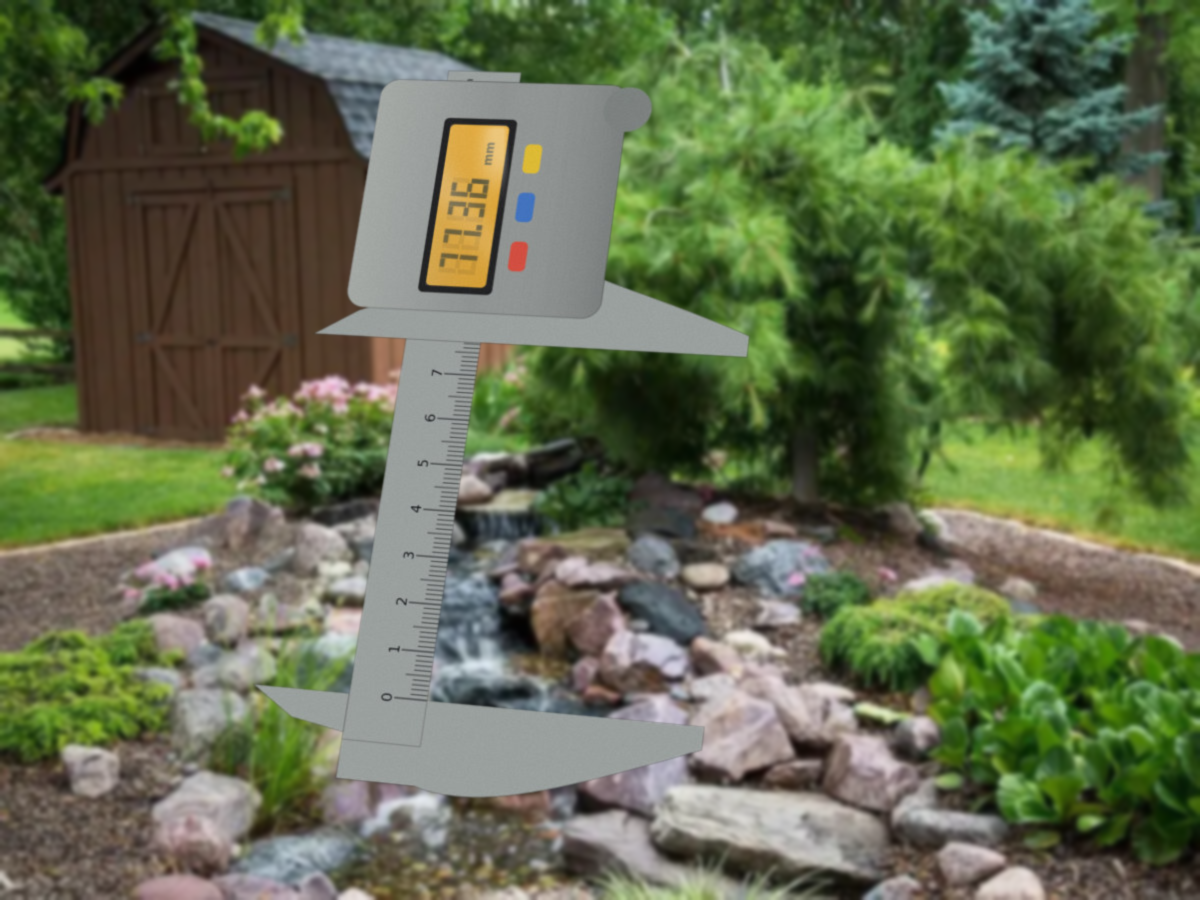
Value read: 77.36 mm
